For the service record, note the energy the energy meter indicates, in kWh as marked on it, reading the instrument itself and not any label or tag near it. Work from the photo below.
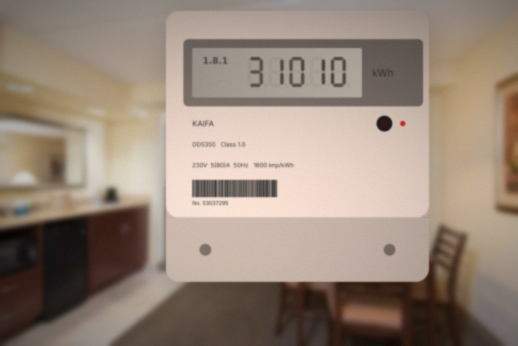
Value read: 31010 kWh
